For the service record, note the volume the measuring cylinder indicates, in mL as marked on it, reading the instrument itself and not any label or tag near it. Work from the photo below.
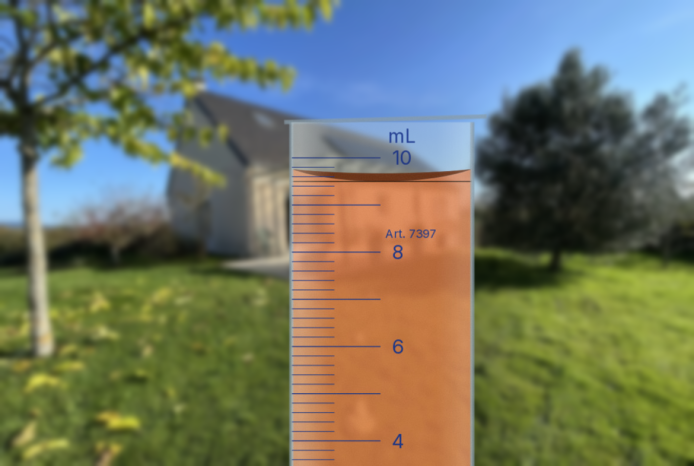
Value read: 9.5 mL
